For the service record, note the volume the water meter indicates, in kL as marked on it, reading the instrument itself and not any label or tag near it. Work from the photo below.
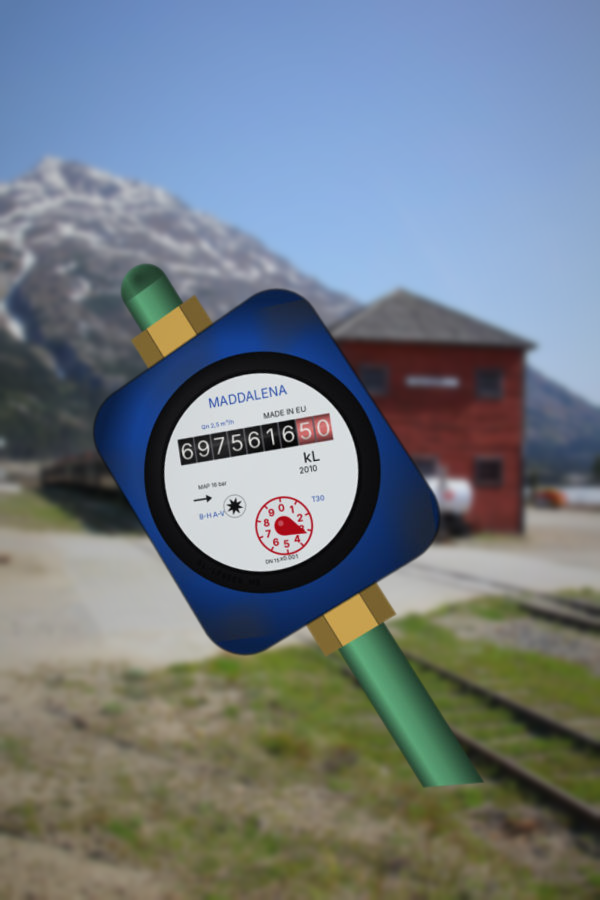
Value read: 6975616.503 kL
